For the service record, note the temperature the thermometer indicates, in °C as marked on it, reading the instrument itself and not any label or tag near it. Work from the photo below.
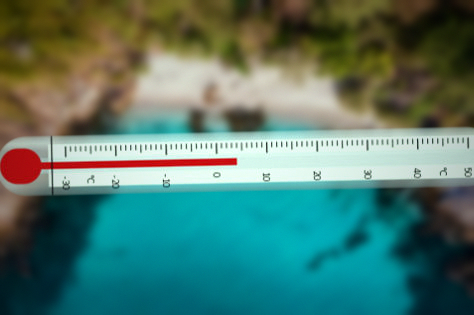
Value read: 4 °C
